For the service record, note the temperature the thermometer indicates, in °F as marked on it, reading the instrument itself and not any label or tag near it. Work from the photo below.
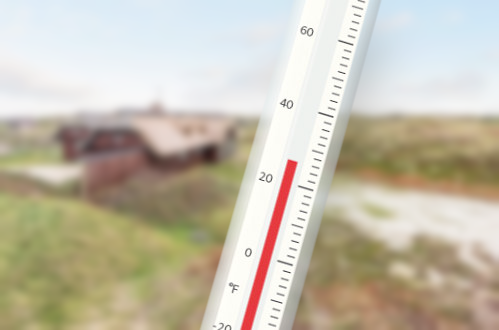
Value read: 26 °F
